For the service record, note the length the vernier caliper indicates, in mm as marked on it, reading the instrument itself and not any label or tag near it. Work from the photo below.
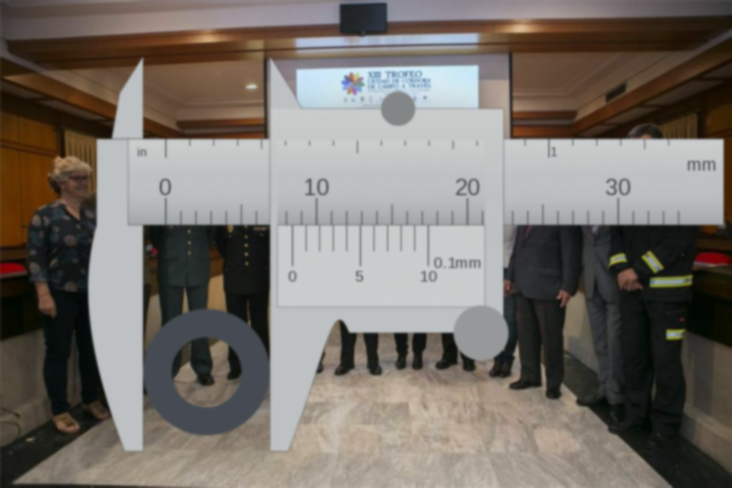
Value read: 8.4 mm
